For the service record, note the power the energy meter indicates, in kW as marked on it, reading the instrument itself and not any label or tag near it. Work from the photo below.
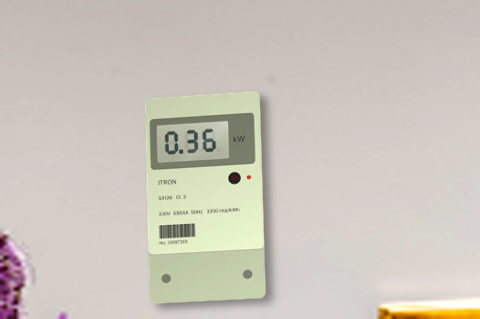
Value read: 0.36 kW
